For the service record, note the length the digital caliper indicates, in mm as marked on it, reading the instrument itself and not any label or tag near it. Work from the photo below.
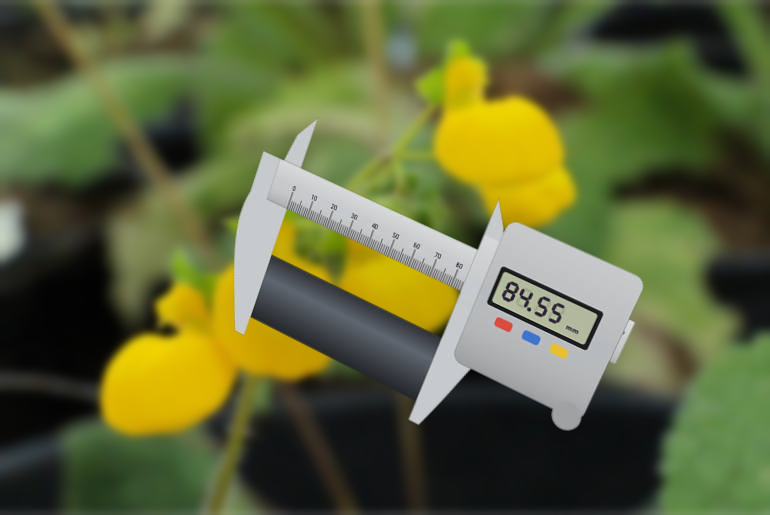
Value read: 84.55 mm
